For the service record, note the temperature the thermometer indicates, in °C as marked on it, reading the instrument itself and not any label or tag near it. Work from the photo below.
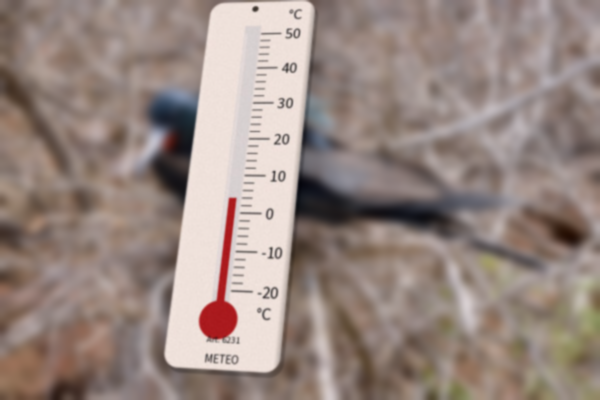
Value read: 4 °C
